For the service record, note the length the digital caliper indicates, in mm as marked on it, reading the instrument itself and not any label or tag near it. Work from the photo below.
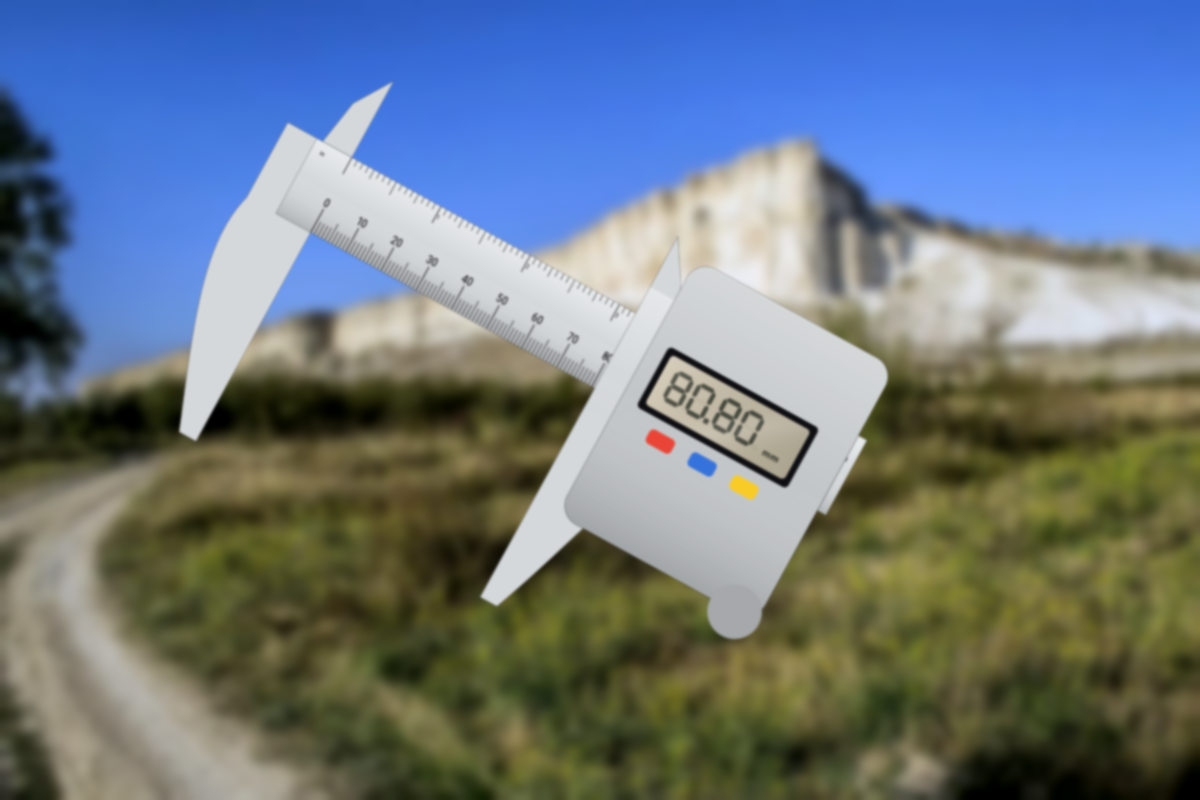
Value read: 80.80 mm
